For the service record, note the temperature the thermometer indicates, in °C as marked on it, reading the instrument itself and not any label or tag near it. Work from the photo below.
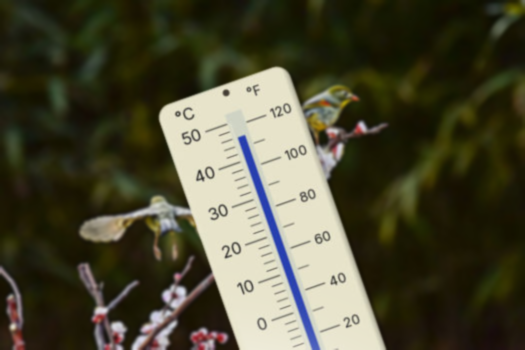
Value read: 46 °C
